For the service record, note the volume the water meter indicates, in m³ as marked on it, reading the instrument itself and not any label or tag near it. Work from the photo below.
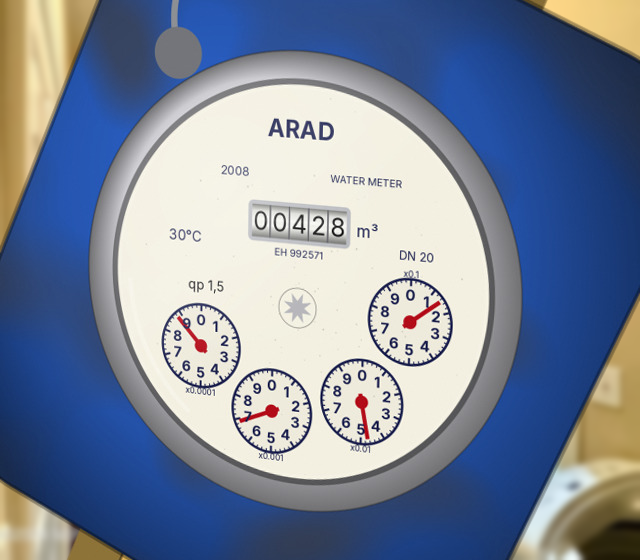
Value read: 428.1468 m³
